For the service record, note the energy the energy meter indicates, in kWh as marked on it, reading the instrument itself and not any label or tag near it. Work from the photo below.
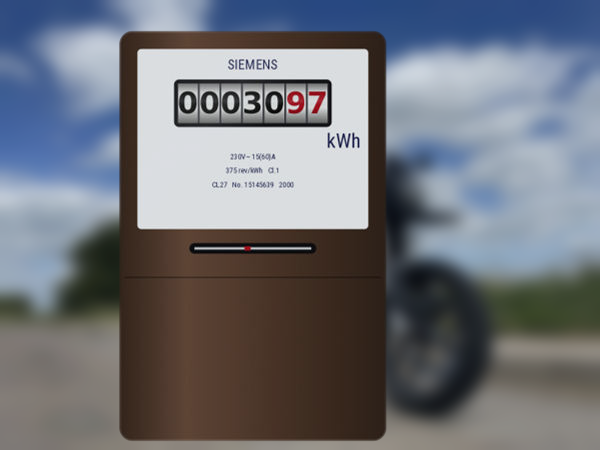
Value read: 30.97 kWh
